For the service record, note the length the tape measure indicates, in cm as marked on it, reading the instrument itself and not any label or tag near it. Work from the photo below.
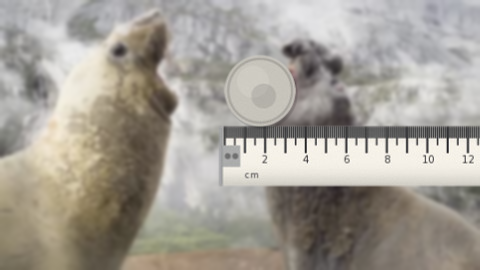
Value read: 3.5 cm
